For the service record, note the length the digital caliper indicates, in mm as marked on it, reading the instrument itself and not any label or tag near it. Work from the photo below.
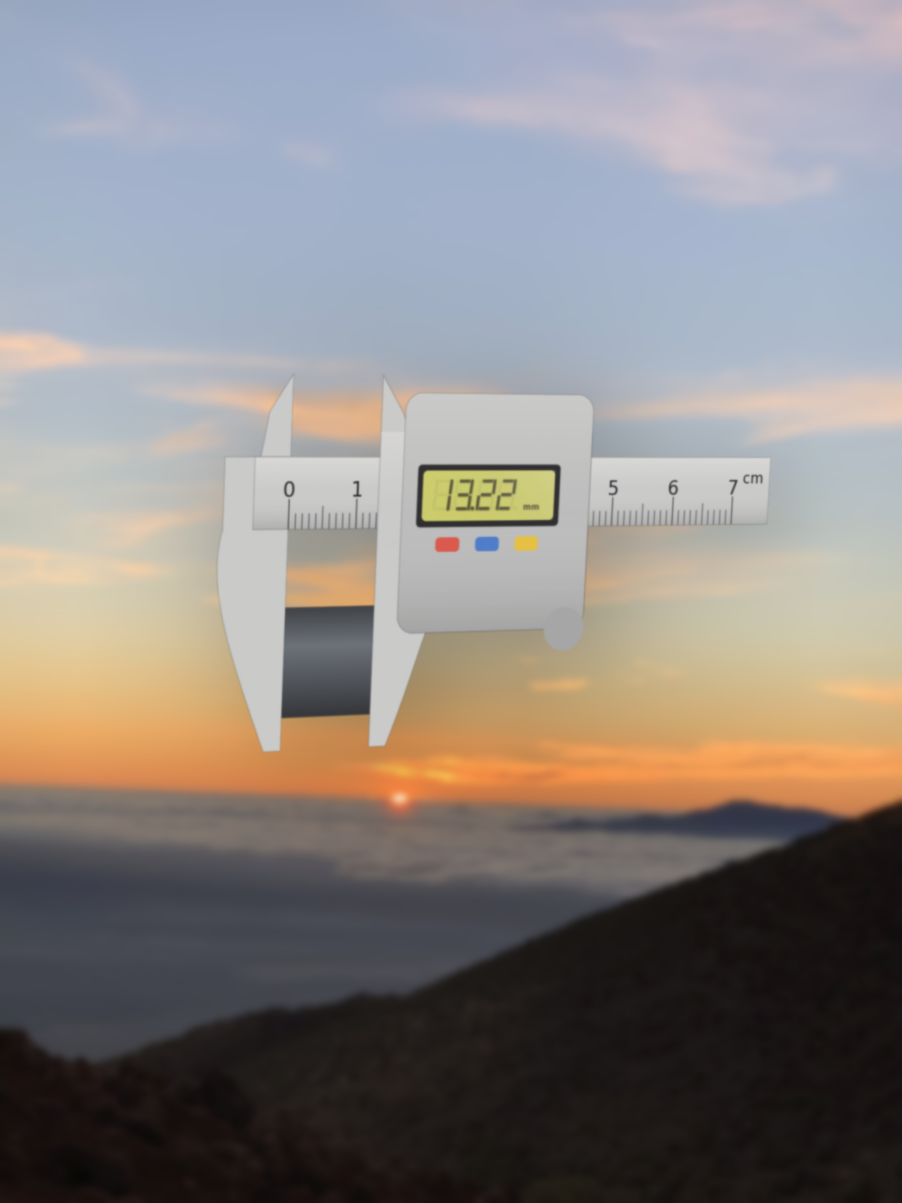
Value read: 13.22 mm
